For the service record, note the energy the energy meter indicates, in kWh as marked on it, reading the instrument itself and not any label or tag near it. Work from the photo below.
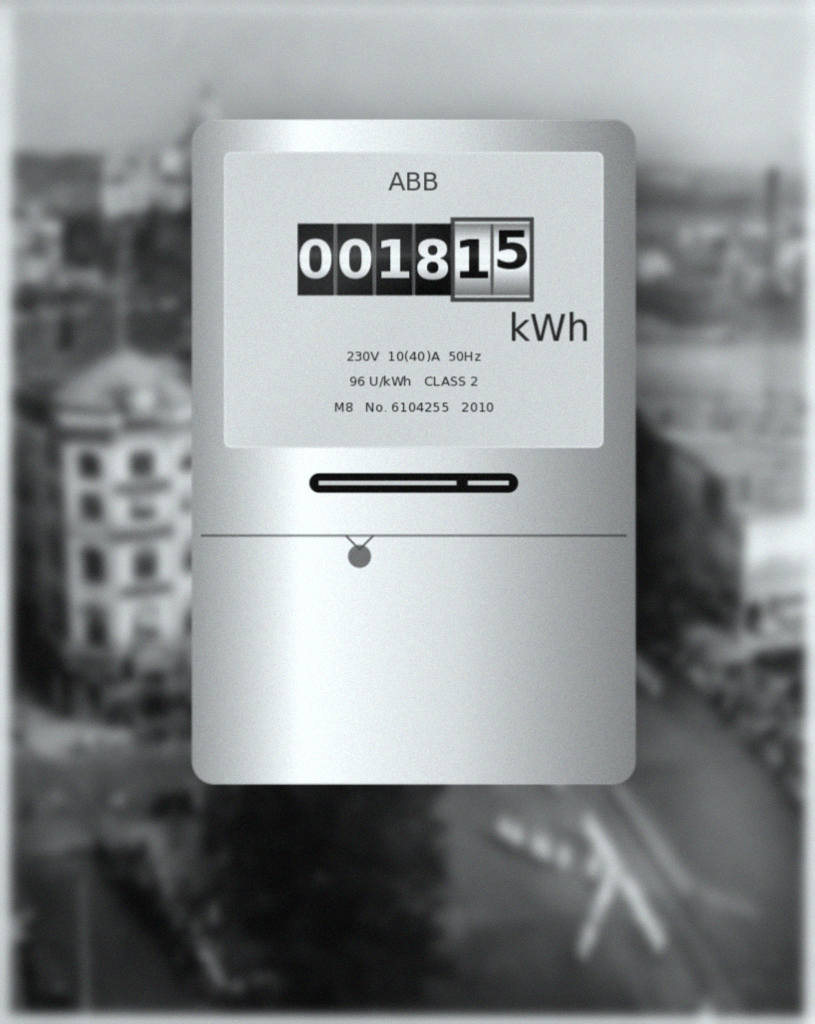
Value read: 18.15 kWh
